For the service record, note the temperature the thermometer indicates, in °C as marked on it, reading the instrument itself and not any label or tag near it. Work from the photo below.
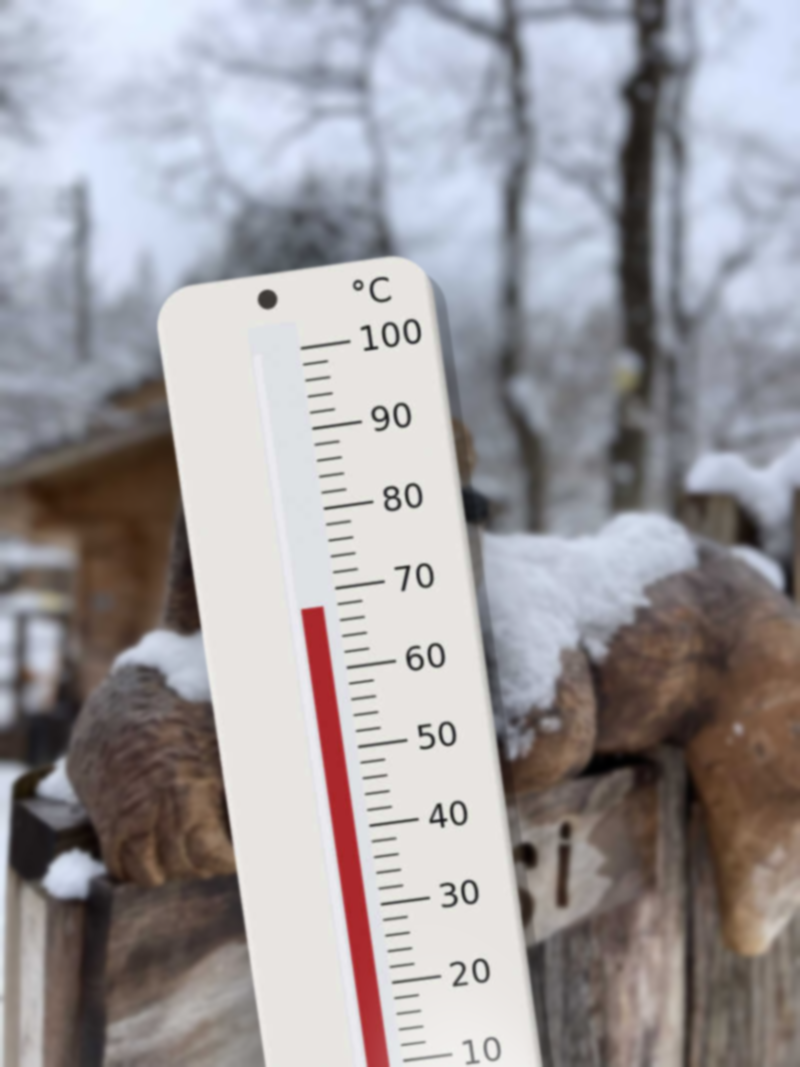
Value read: 68 °C
